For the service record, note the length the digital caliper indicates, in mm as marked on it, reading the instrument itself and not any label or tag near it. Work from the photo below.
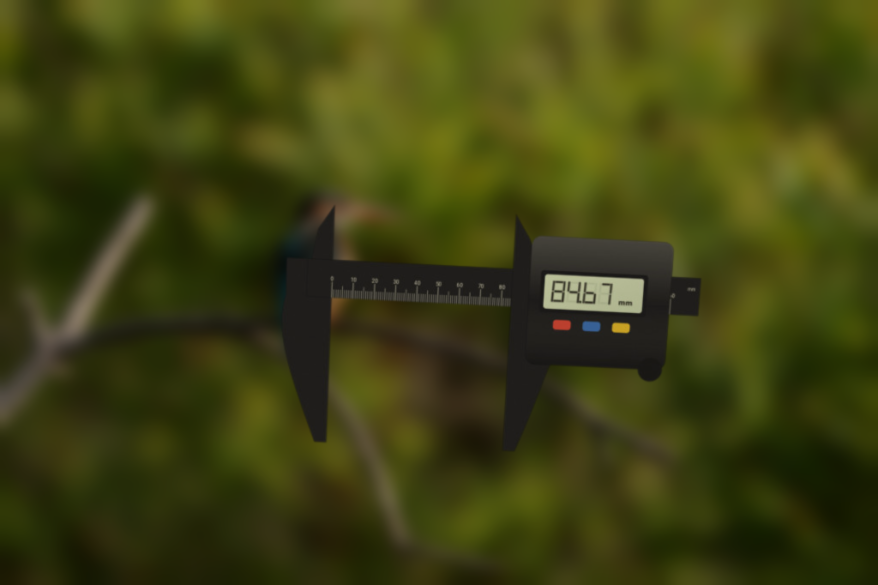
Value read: 84.67 mm
